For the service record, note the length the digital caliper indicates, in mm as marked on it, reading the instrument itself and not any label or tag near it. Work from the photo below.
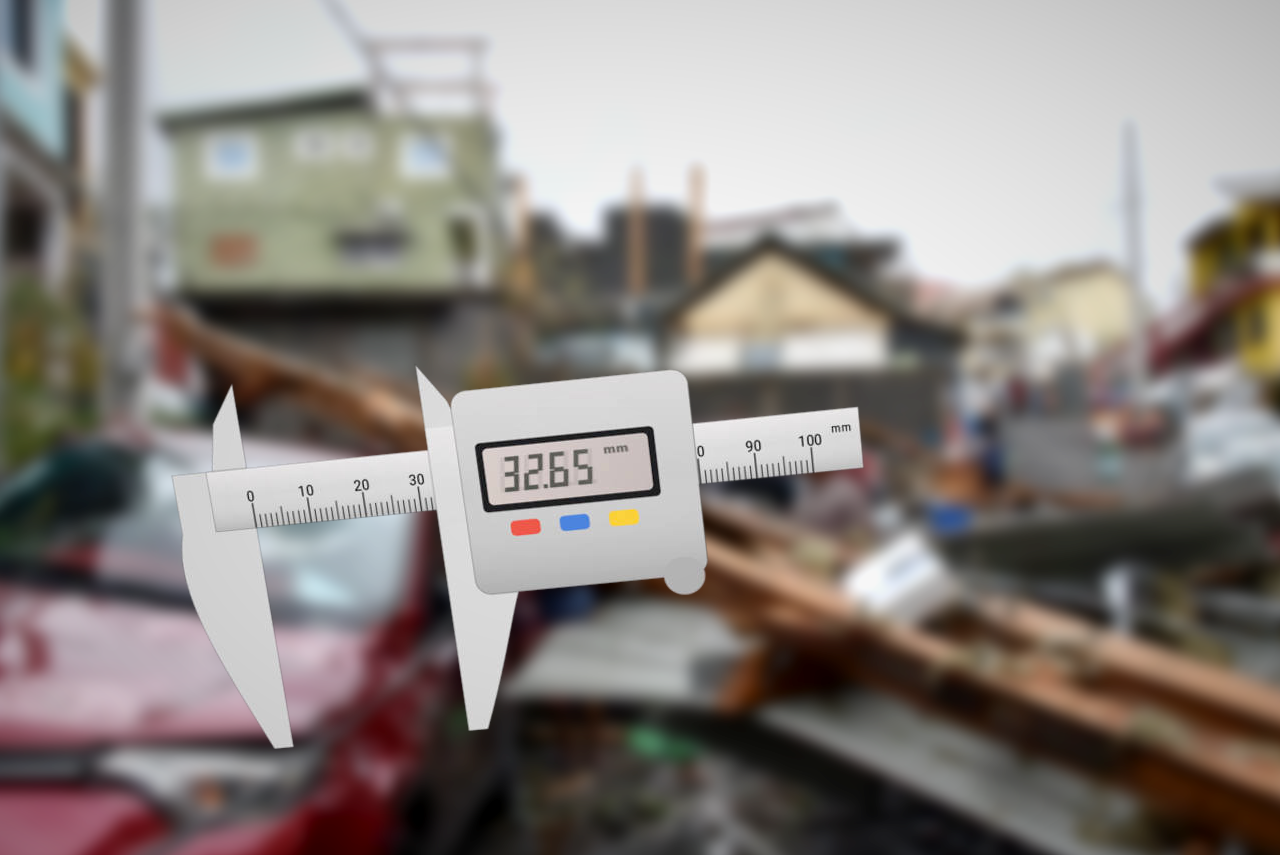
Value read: 32.65 mm
